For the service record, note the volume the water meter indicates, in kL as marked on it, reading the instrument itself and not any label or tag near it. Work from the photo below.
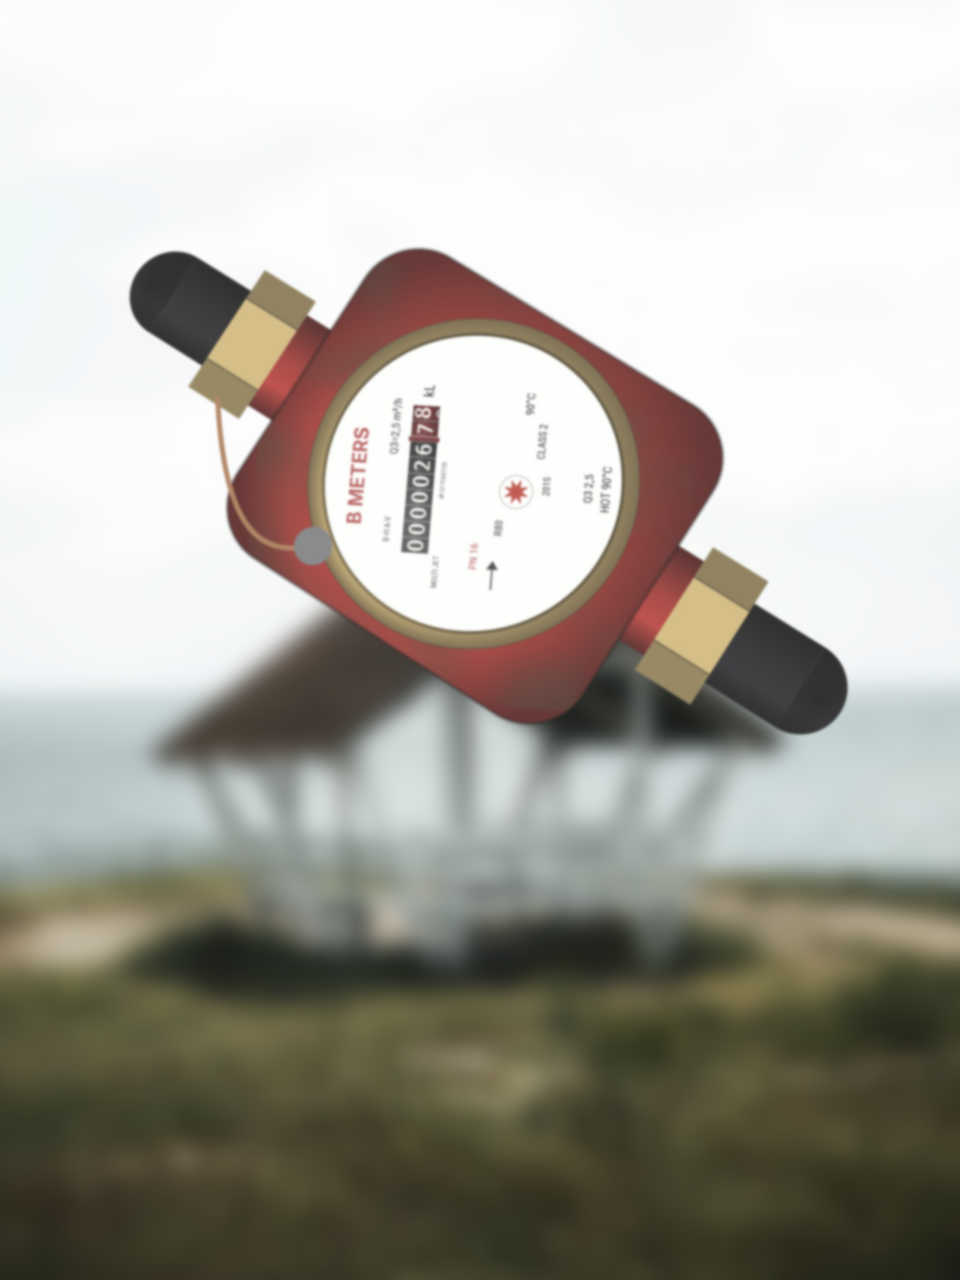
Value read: 26.78 kL
